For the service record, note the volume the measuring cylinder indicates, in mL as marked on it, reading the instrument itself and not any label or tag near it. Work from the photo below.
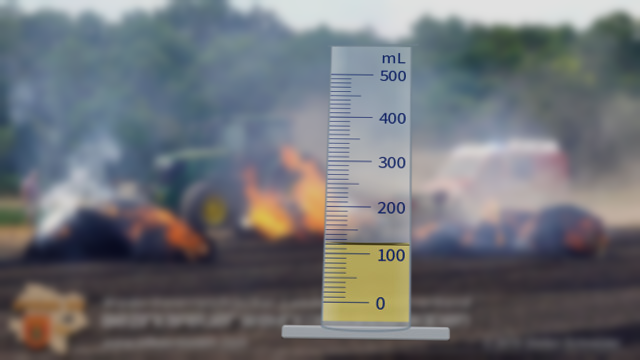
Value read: 120 mL
